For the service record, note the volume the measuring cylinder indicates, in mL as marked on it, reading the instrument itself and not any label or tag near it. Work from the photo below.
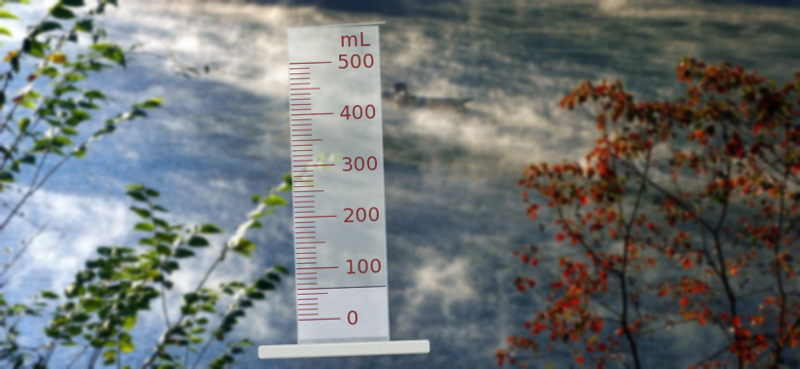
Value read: 60 mL
